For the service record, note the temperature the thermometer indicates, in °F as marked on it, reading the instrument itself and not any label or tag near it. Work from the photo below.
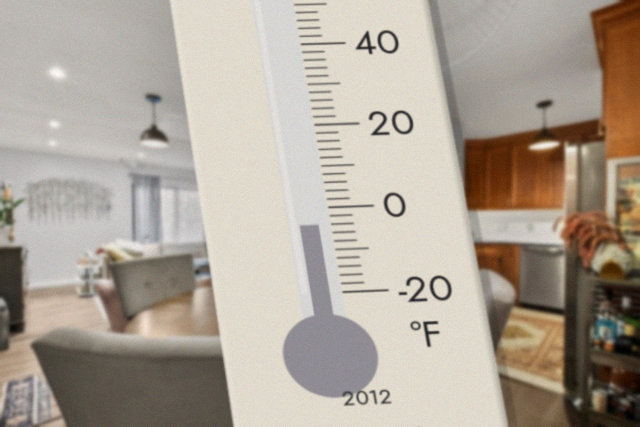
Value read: -4 °F
